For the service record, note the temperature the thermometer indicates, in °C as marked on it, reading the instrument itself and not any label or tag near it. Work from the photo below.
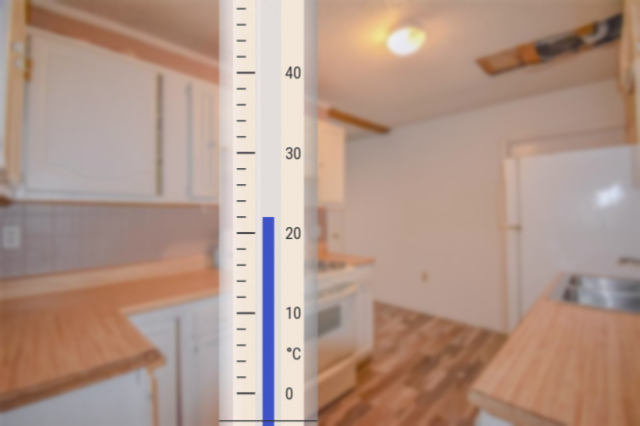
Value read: 22 °C
